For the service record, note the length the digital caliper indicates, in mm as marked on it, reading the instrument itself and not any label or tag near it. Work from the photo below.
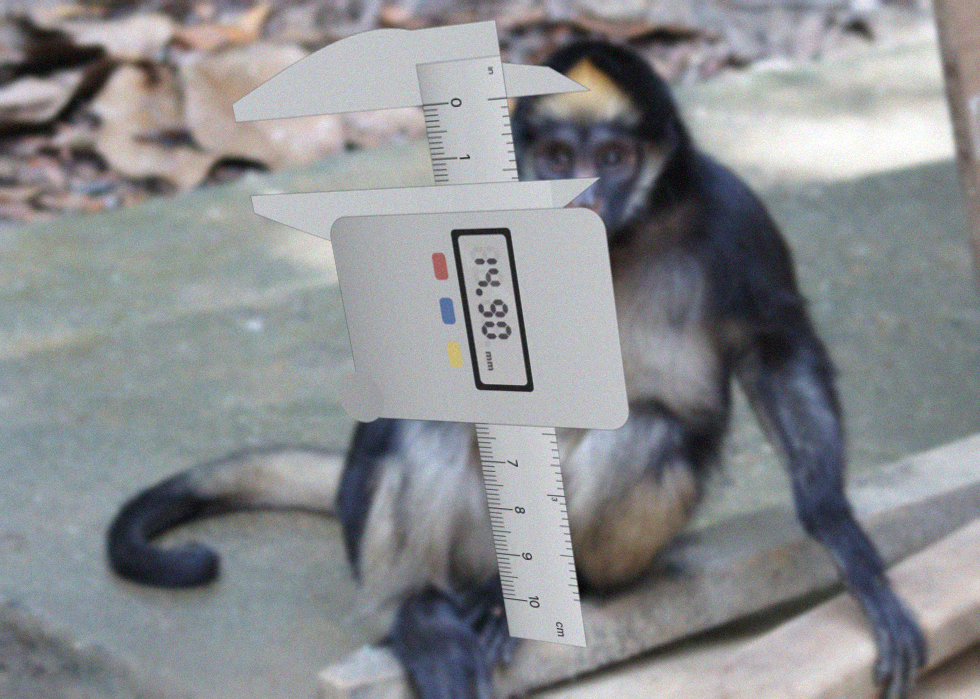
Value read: 14.90 mm
